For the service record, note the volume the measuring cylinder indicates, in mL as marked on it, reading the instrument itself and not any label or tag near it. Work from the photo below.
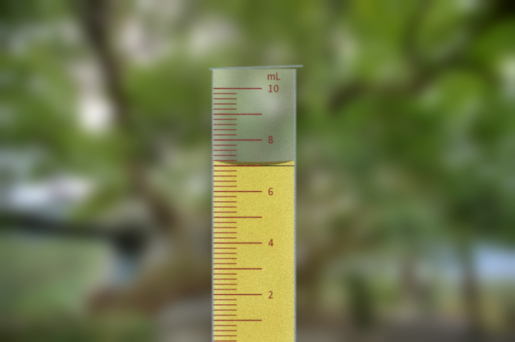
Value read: 7 mL
